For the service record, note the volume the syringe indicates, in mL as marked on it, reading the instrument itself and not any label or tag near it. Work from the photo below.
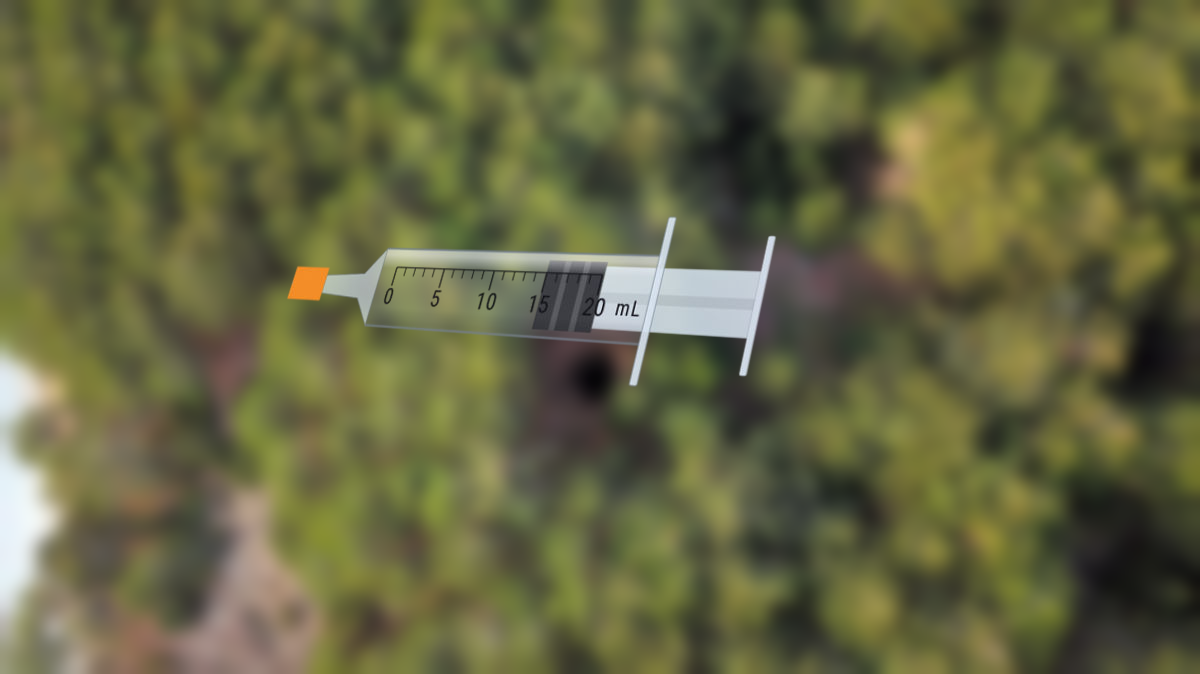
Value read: 15 mL
